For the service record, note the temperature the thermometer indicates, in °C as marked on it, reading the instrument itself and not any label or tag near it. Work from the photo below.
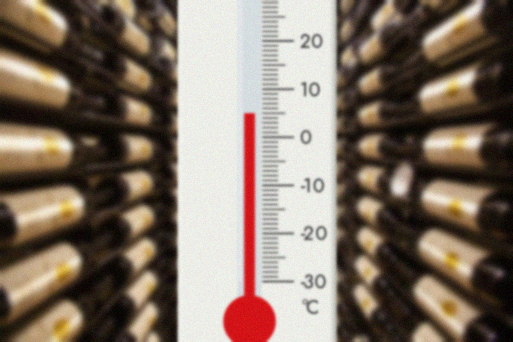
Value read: 5 °C
